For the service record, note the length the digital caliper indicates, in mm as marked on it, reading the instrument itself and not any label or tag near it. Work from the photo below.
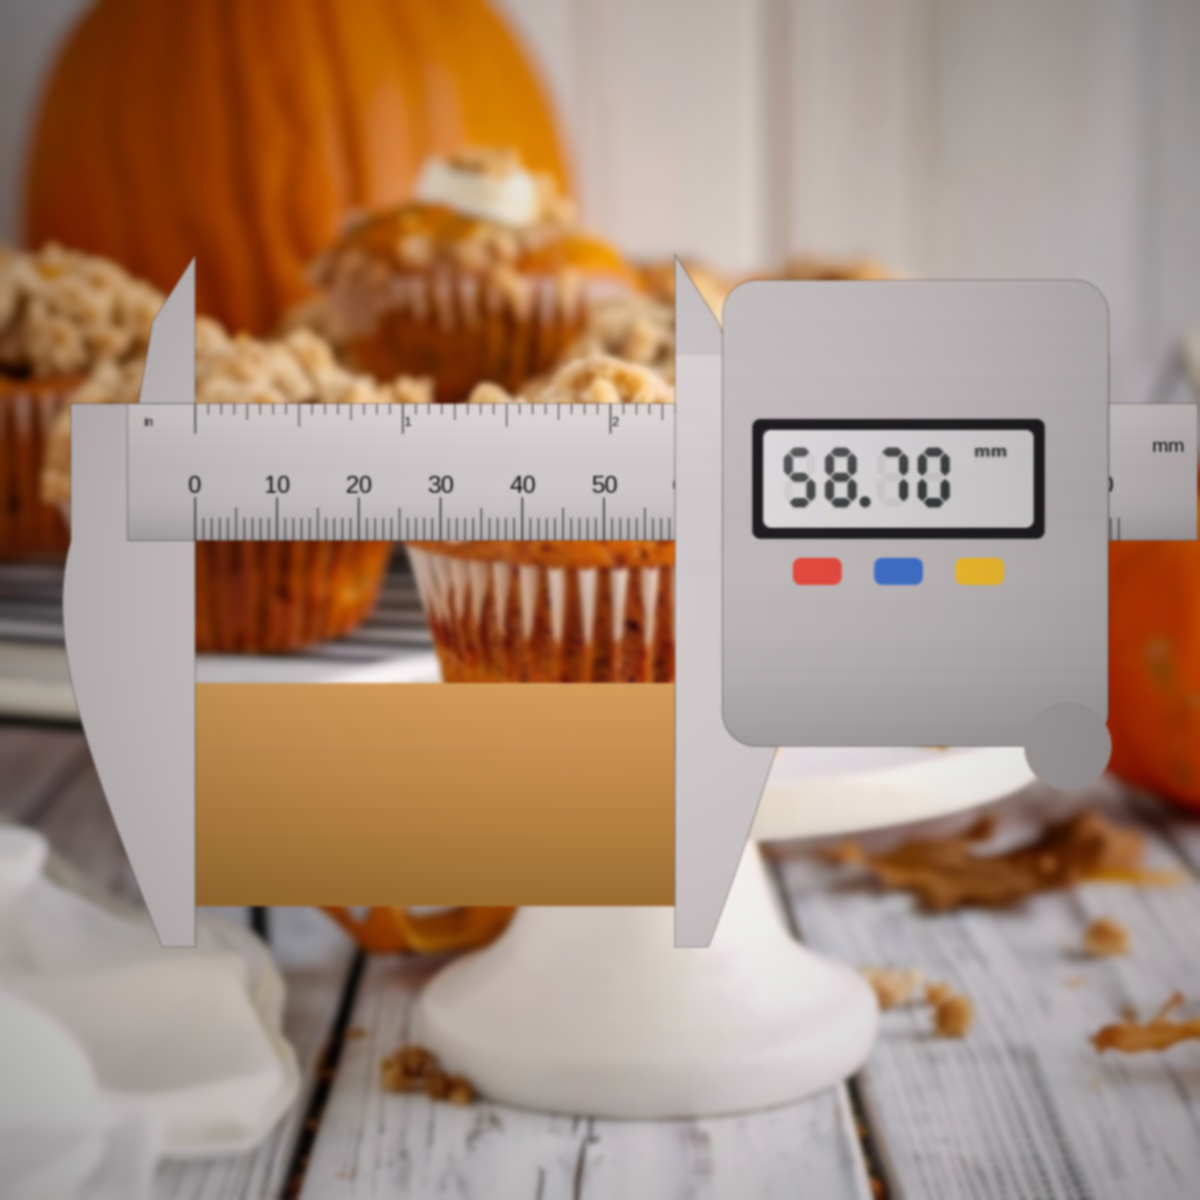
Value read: 58.70 mm
